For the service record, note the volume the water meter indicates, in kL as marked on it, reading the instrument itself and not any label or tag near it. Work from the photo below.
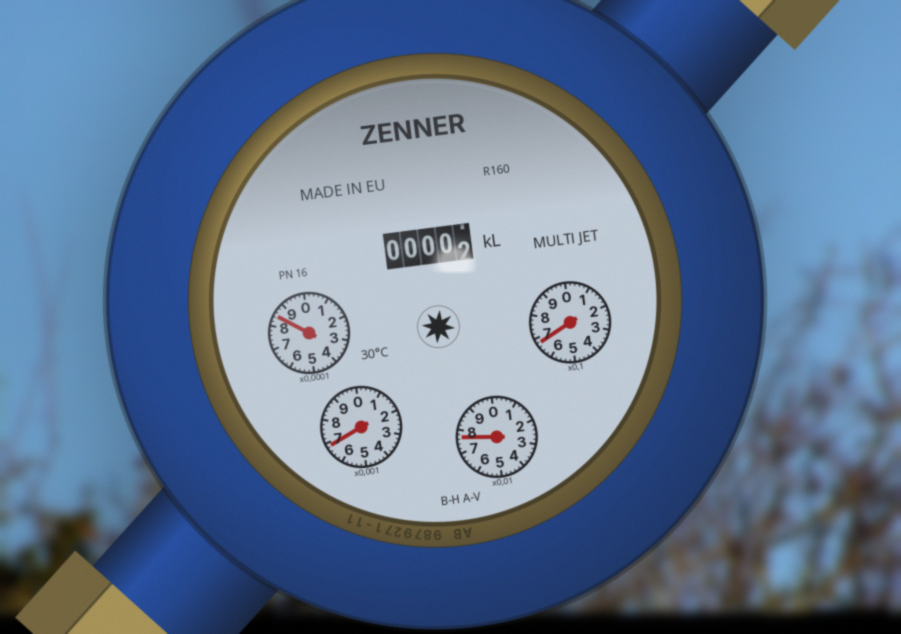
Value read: 1.6768 kL
